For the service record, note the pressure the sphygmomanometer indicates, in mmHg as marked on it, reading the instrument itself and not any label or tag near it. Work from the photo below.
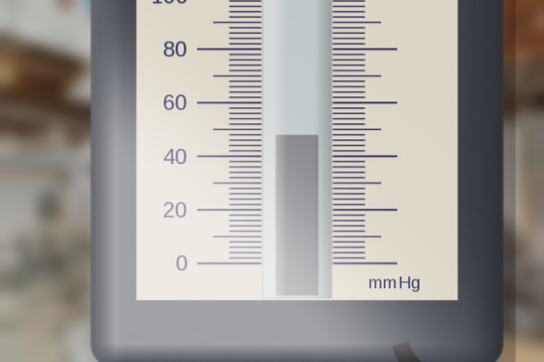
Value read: 48 mmHg
